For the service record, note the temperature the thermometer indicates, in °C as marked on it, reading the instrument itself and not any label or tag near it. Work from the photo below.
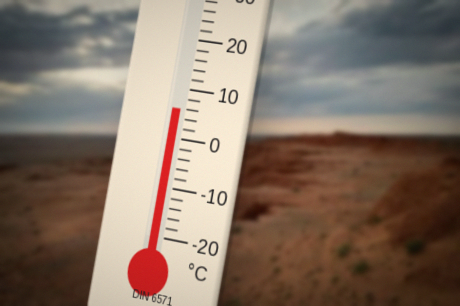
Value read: 6 °C
